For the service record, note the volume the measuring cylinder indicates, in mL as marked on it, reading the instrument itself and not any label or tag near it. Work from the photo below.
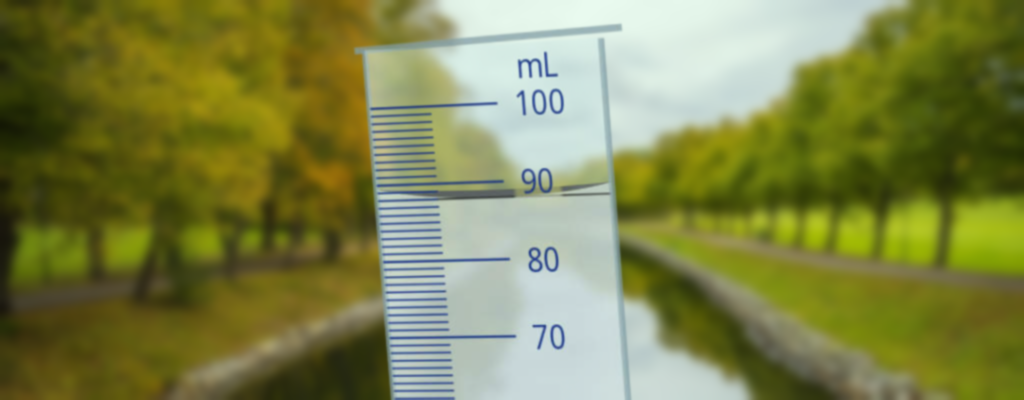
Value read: 88 mL
